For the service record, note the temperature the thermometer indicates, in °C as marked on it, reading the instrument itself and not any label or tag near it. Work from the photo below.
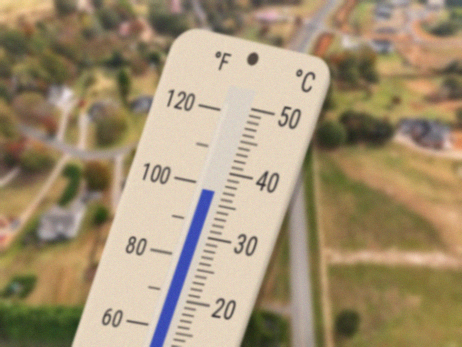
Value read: 37 °C
